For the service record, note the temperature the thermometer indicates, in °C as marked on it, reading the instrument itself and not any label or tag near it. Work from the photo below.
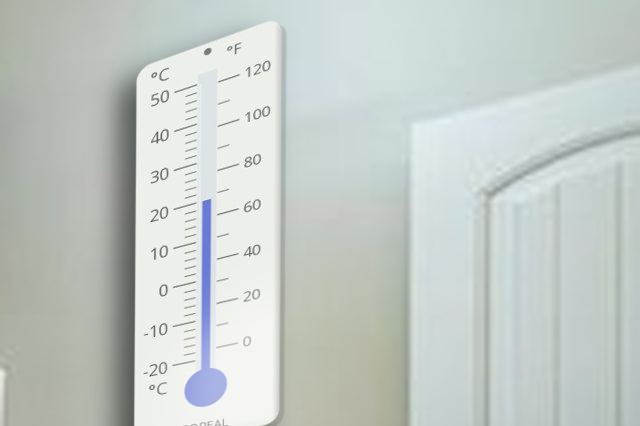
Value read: 20 °C
